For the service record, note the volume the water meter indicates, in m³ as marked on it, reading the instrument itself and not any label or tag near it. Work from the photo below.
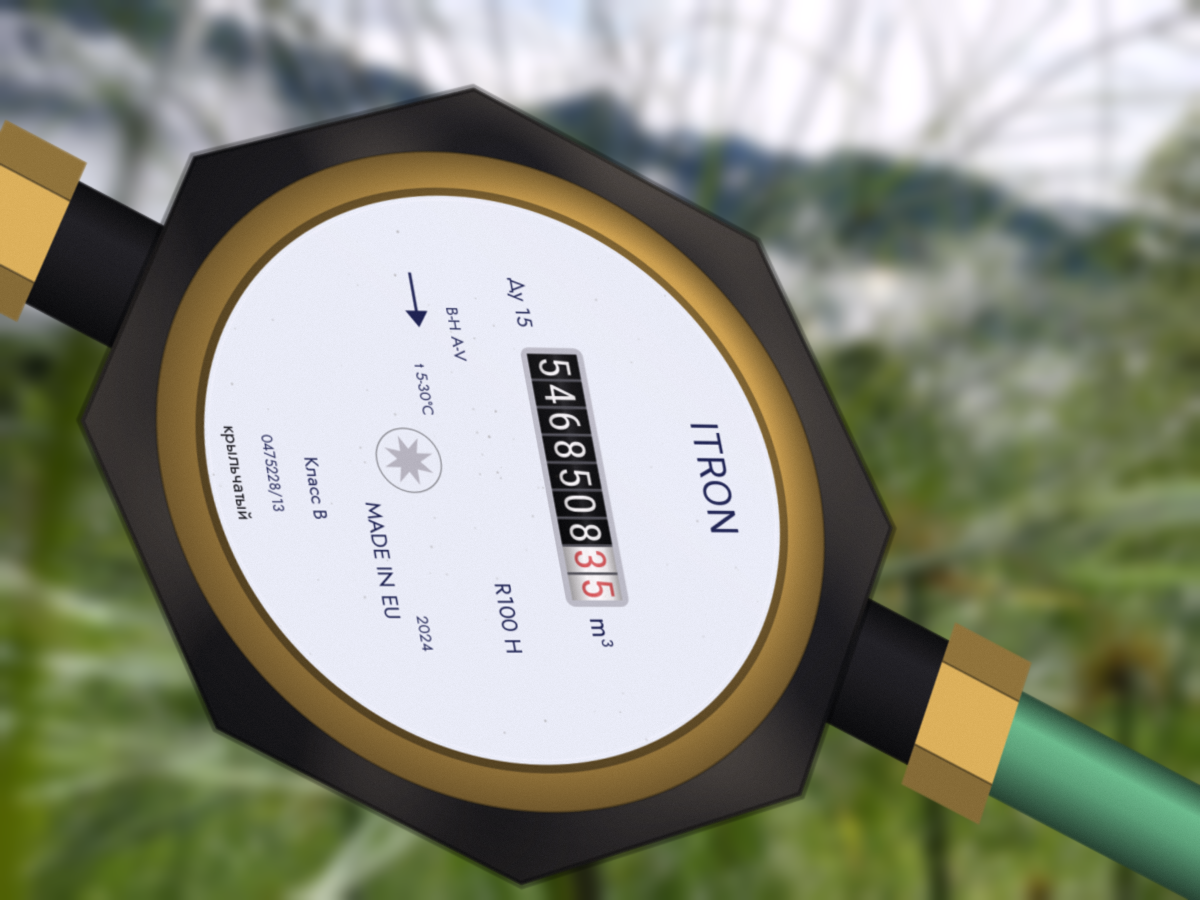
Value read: 5468508.35 m³
